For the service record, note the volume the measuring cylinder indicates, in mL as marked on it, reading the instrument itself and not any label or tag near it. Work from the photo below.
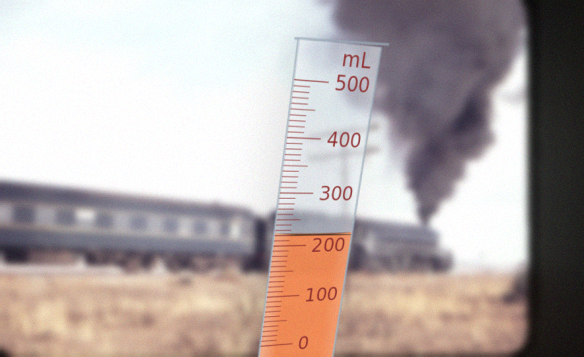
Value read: 220 mL
